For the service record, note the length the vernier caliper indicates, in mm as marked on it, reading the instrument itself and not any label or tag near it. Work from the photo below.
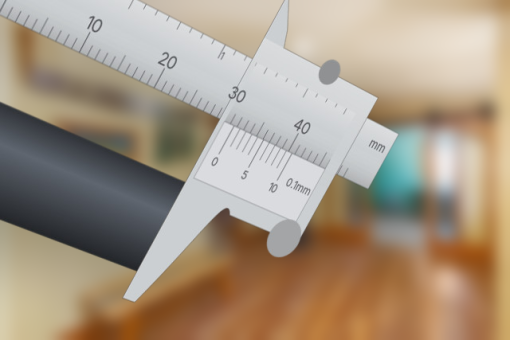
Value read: 31.6 mm
